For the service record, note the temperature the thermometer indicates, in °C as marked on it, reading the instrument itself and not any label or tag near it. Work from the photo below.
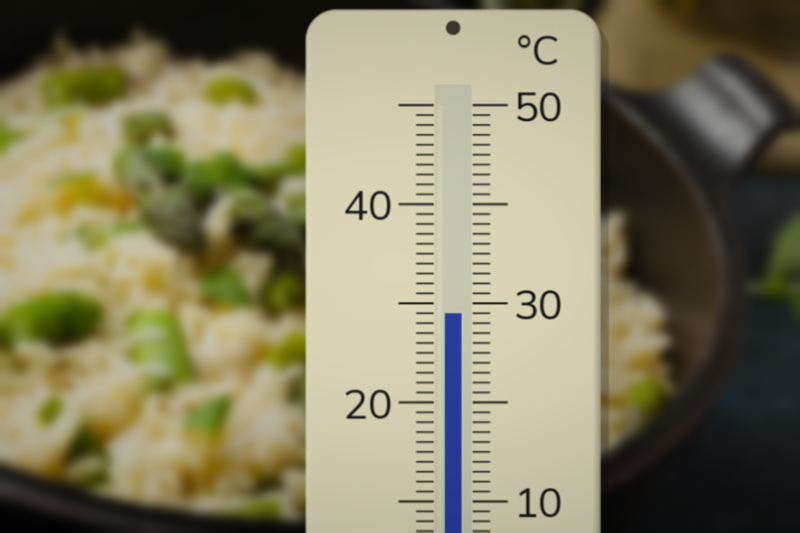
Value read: 29 °C
